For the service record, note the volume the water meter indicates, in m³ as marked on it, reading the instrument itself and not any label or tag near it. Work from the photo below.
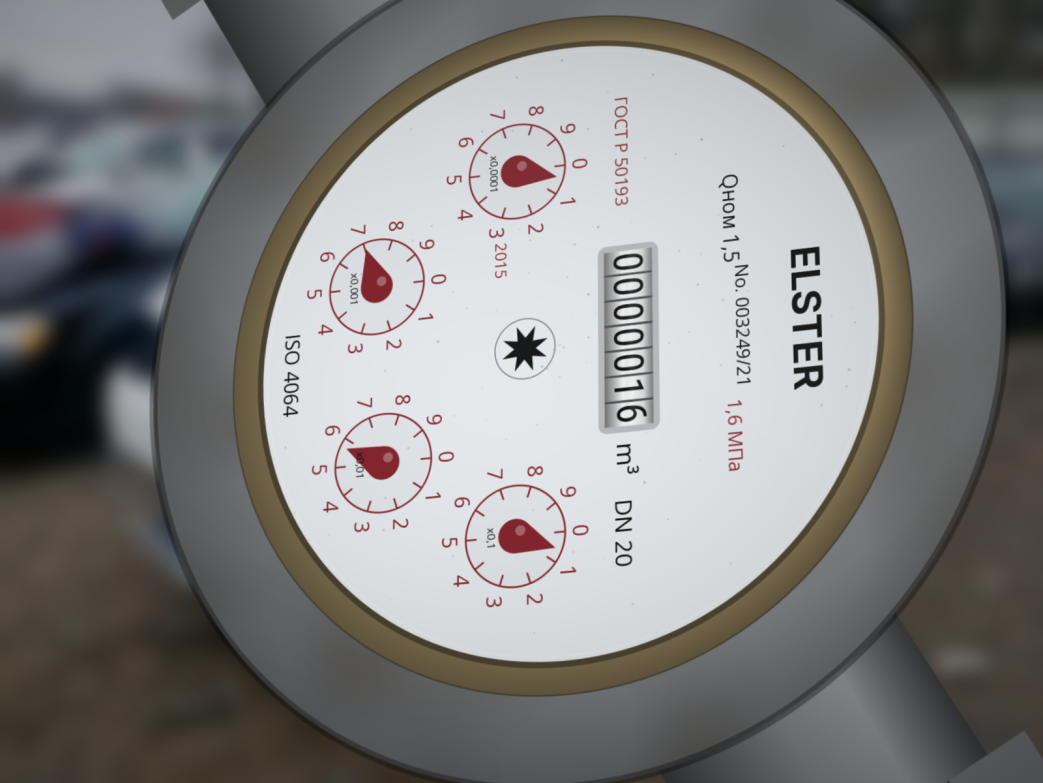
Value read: 16.0570 m³
